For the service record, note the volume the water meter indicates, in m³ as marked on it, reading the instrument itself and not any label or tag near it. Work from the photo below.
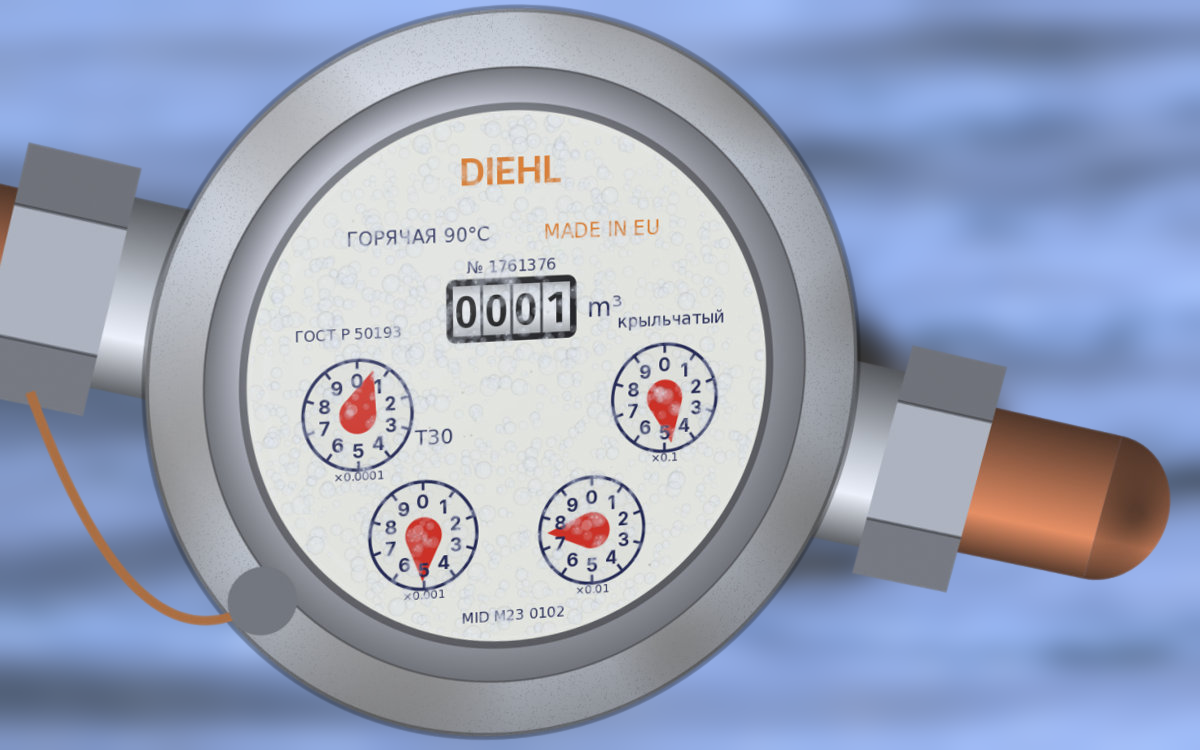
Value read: 1.4750 m³
